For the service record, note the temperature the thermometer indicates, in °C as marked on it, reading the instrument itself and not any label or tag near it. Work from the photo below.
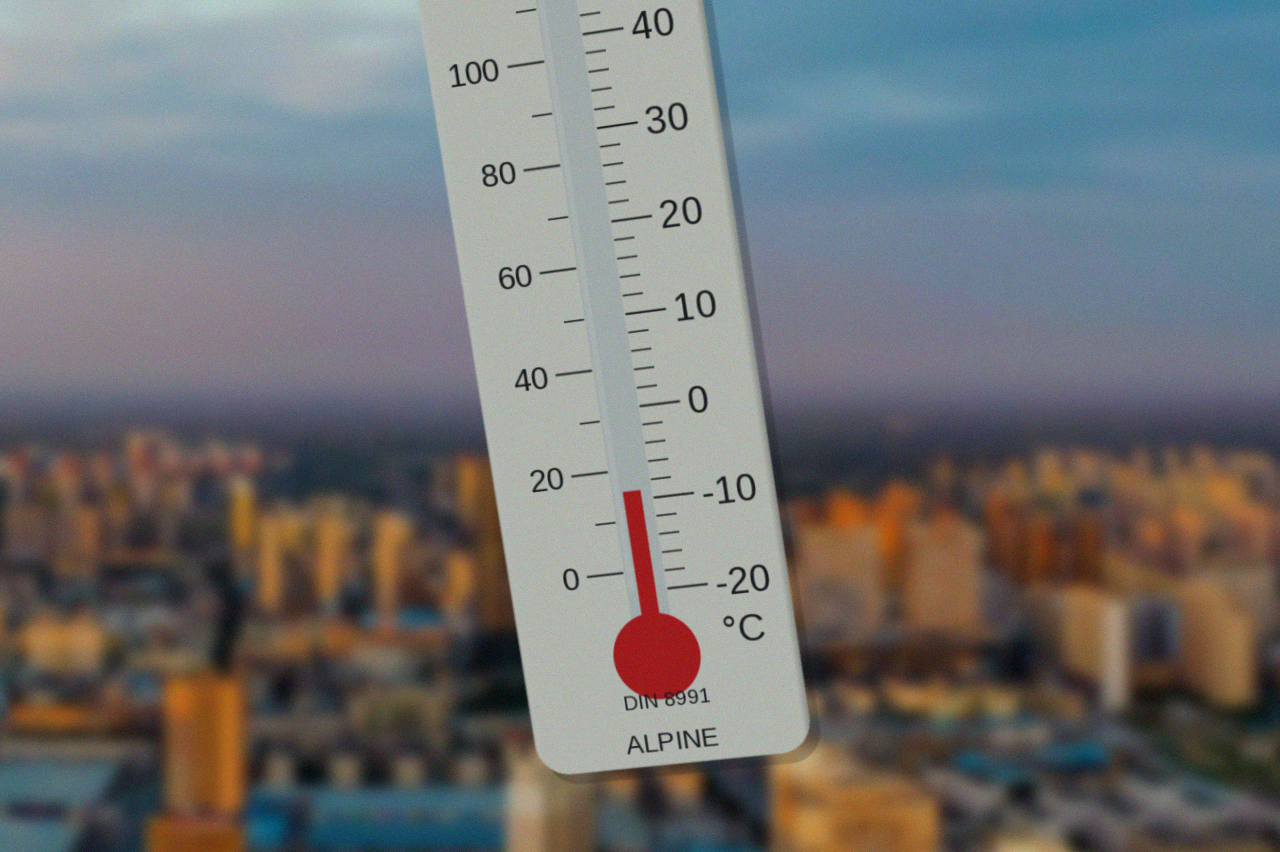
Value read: -9 °C
